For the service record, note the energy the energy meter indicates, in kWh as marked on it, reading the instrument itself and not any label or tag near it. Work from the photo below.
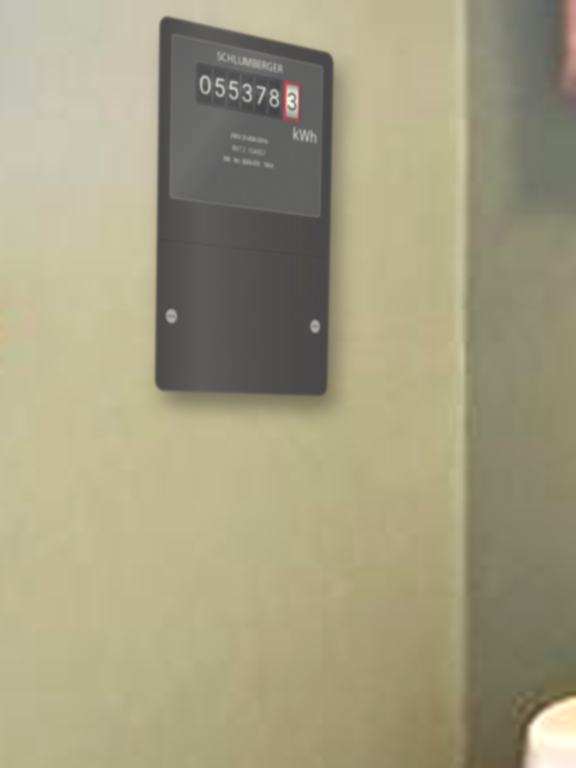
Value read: 55378.3 kWh
